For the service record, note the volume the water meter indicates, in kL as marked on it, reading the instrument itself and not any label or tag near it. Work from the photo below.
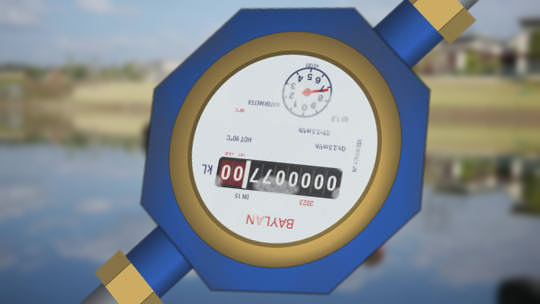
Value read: 77.007 kL
